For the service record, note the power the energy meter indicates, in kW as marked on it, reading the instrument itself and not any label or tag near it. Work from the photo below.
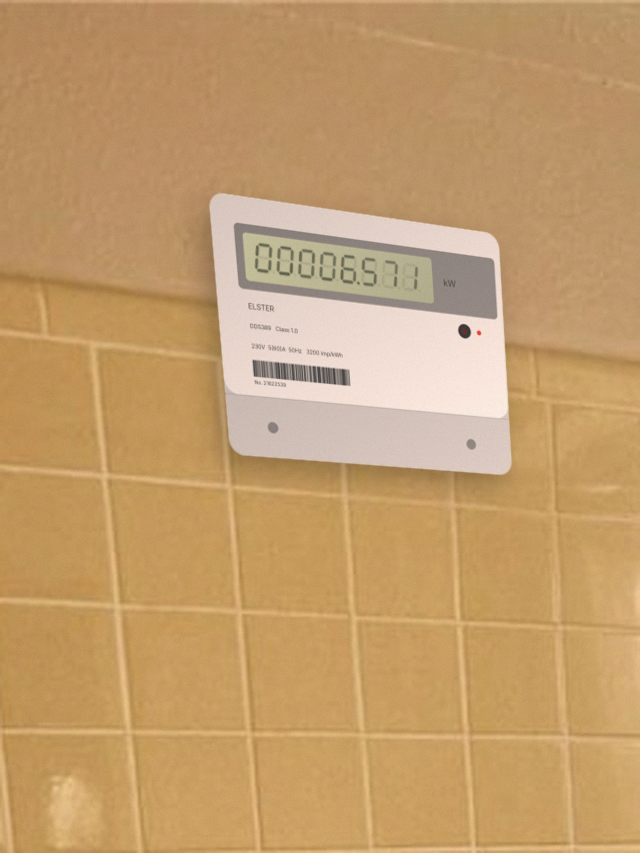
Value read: 6.571 kW
